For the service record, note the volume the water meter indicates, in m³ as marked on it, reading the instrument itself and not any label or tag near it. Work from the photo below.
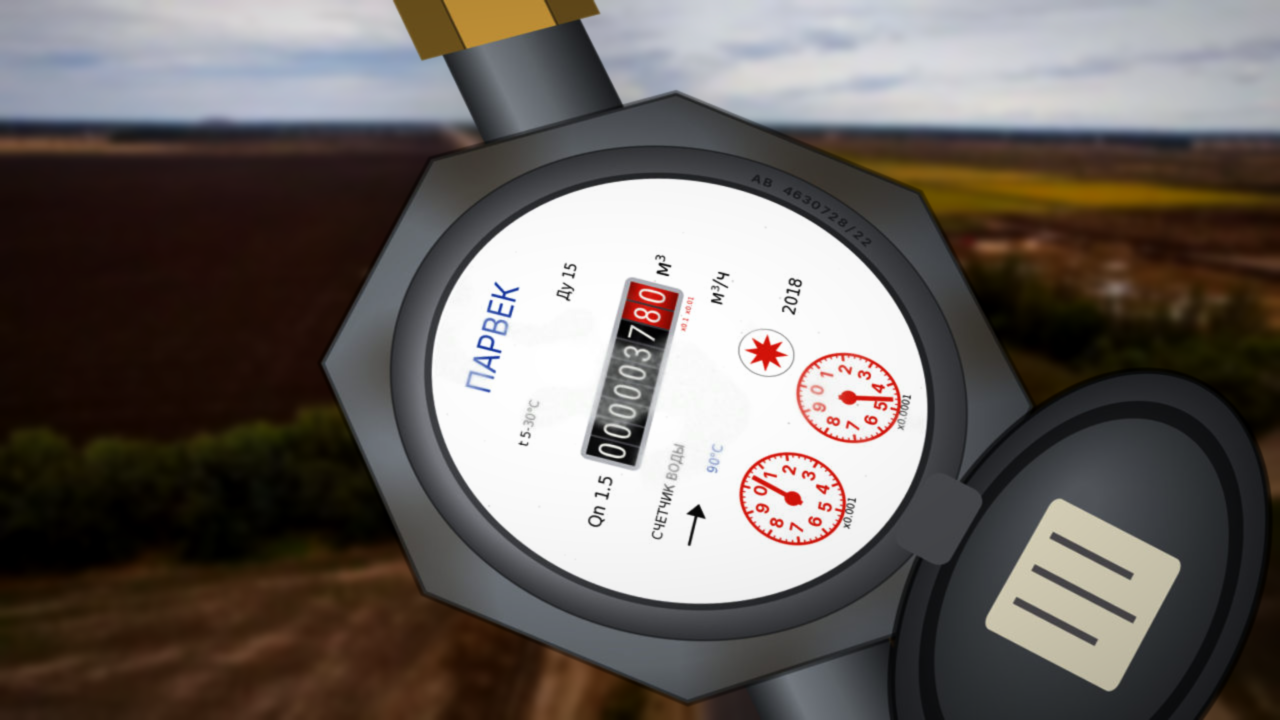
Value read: 37.8004 m³
